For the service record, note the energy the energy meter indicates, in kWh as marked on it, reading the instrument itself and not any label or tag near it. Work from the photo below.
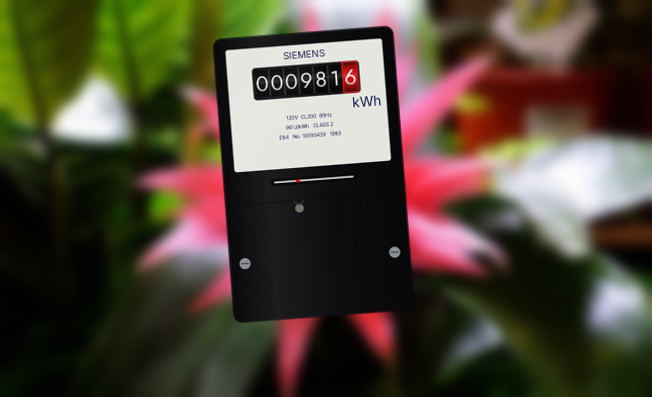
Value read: 981.6 kWh
